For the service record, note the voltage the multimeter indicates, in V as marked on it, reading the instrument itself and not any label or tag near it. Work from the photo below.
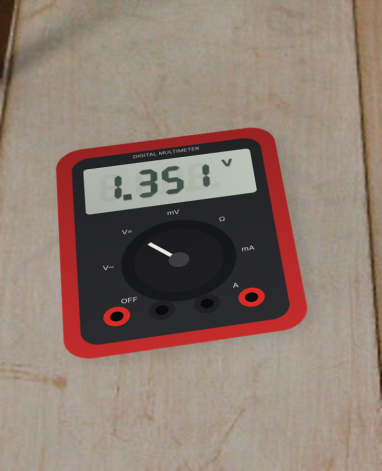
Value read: 1.351 V
